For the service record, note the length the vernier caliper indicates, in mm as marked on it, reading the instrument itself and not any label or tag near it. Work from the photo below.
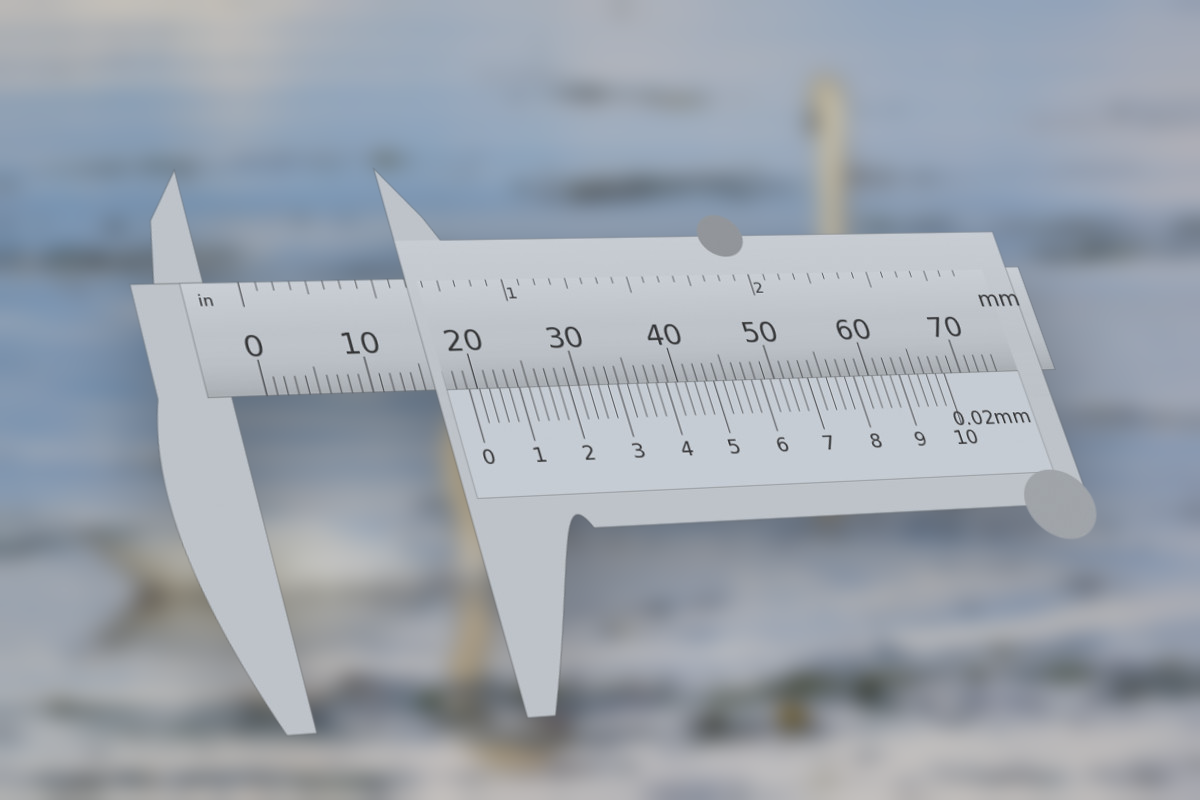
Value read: 19.2 mm
